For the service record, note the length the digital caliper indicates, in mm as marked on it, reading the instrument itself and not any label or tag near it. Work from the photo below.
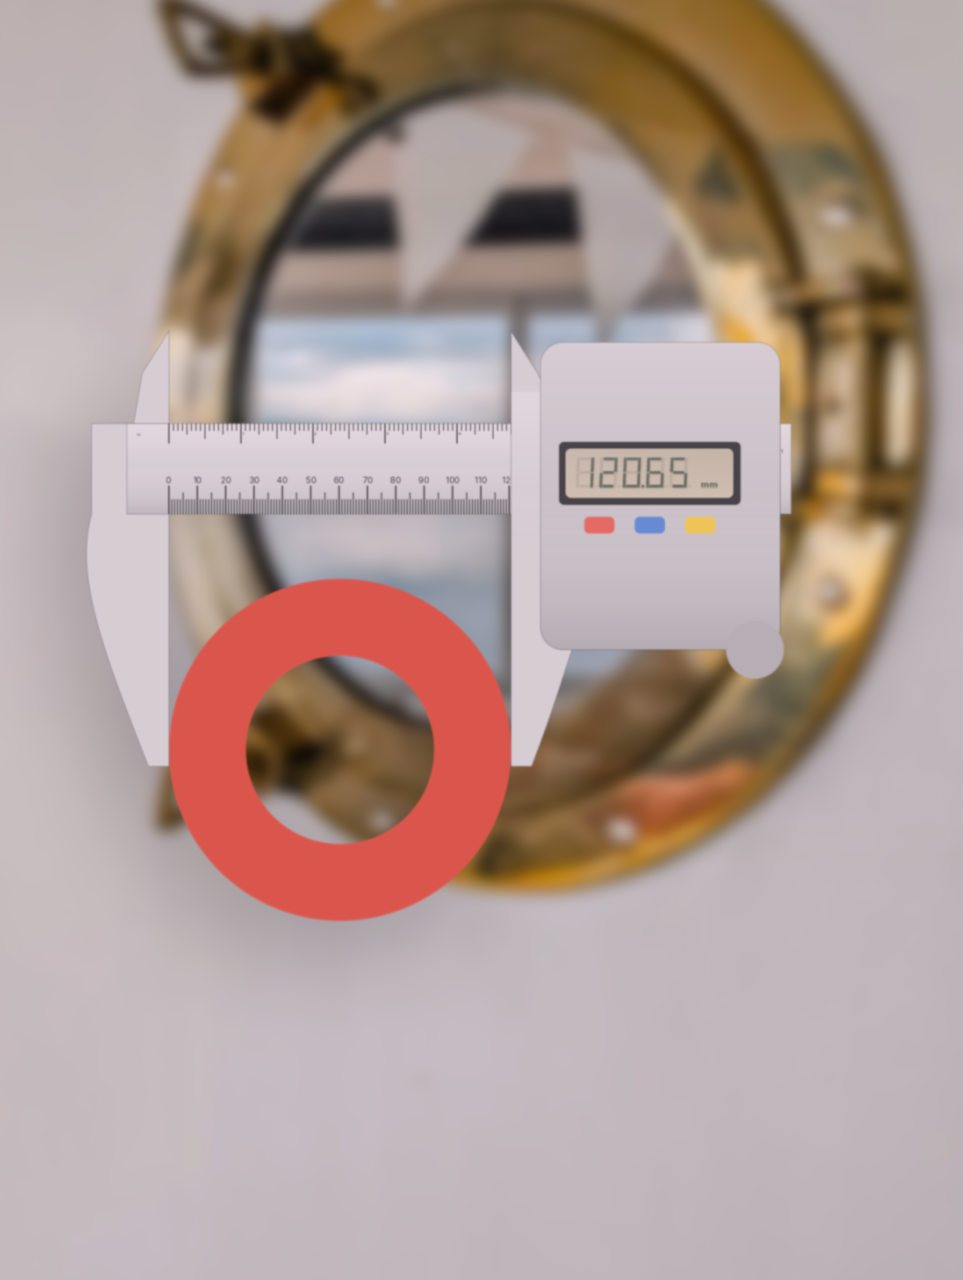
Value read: 120.65 mm
